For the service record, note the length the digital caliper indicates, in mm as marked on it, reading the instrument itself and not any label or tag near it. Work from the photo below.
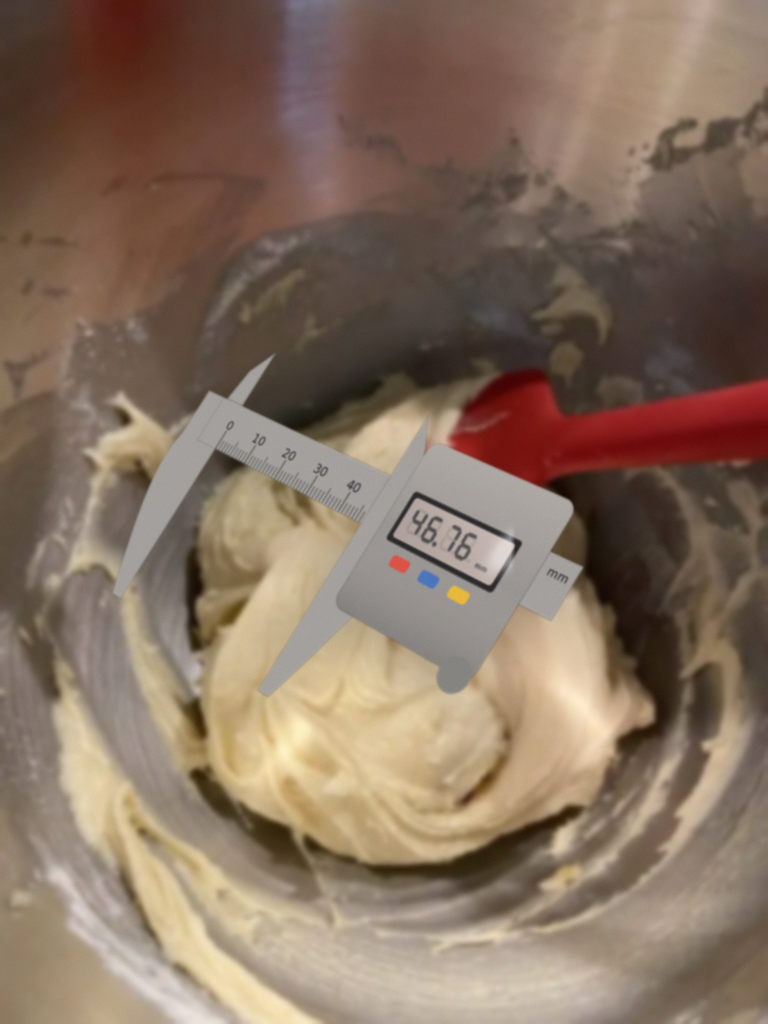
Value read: 46.76 mm
